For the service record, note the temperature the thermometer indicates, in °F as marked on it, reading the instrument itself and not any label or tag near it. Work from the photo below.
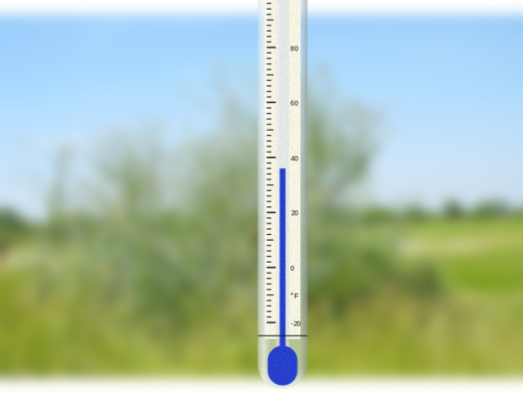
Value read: 36 °F
